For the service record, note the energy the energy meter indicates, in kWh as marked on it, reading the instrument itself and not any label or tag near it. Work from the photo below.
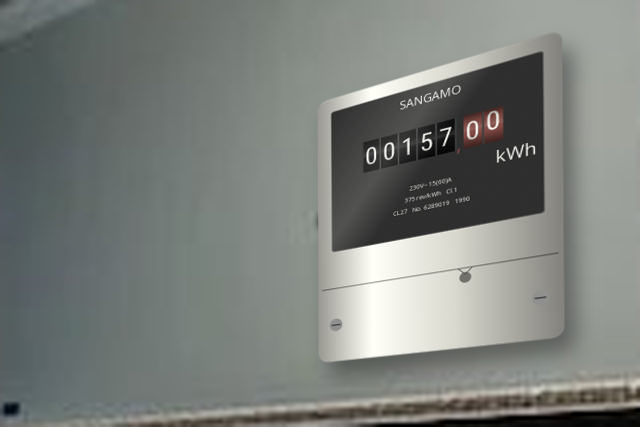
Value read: 157.00 kWh
